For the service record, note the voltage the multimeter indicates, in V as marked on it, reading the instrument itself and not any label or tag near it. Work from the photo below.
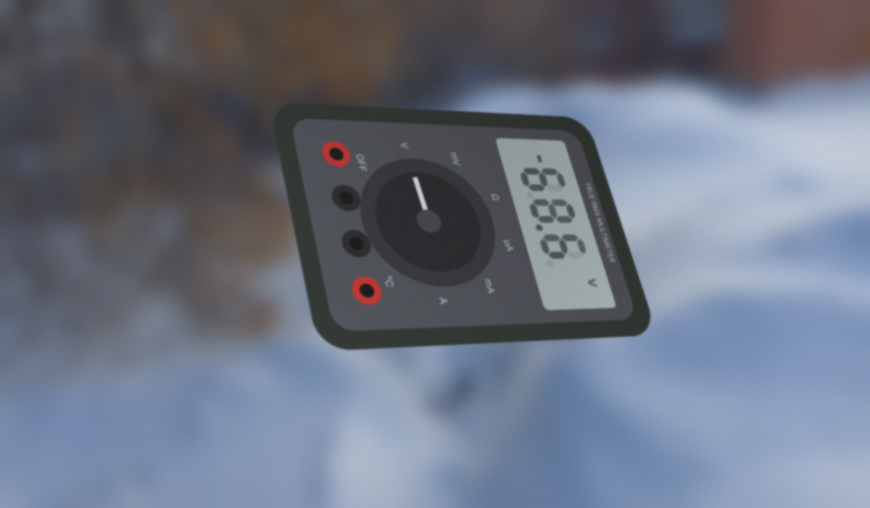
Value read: -68.6 V
